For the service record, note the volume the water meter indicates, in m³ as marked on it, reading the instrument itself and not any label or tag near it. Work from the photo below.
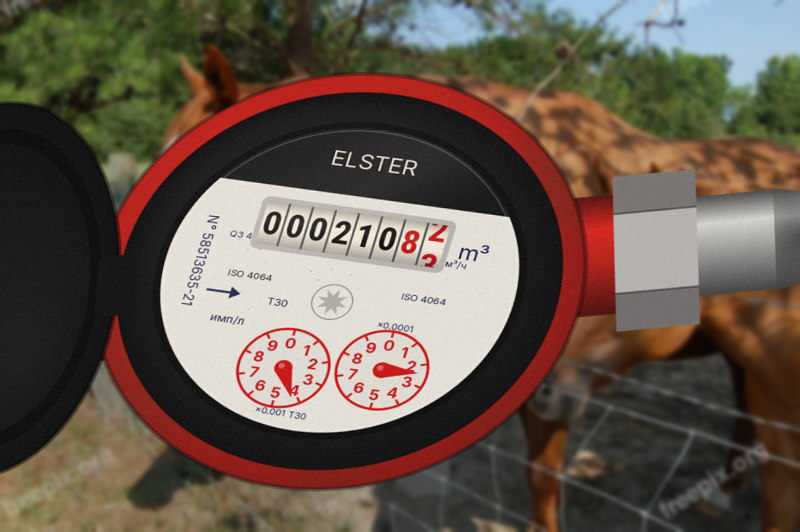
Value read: 210.8242 m³
